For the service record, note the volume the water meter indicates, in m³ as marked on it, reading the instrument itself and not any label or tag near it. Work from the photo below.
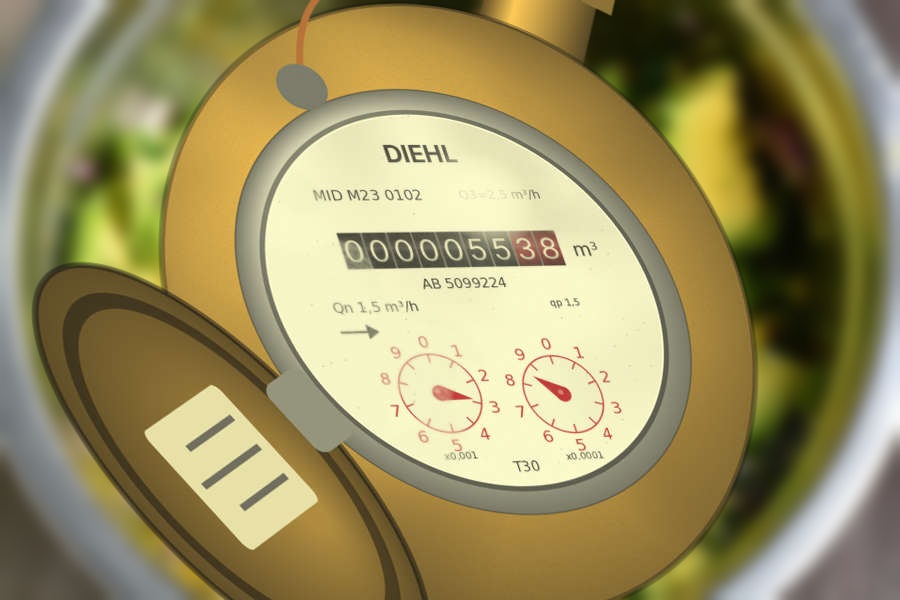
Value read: 55.3828 m³
